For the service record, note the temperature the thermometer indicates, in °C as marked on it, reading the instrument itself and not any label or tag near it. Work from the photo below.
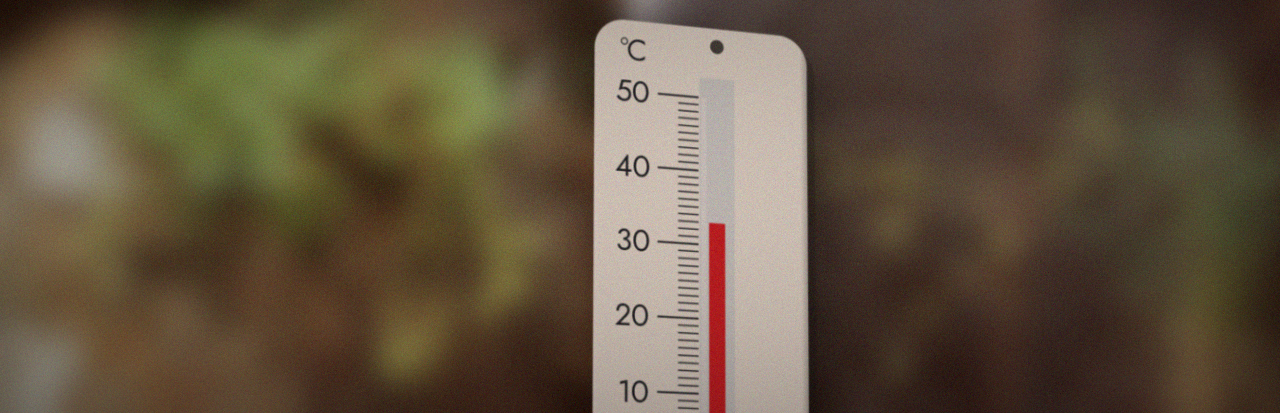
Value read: 33 °C
